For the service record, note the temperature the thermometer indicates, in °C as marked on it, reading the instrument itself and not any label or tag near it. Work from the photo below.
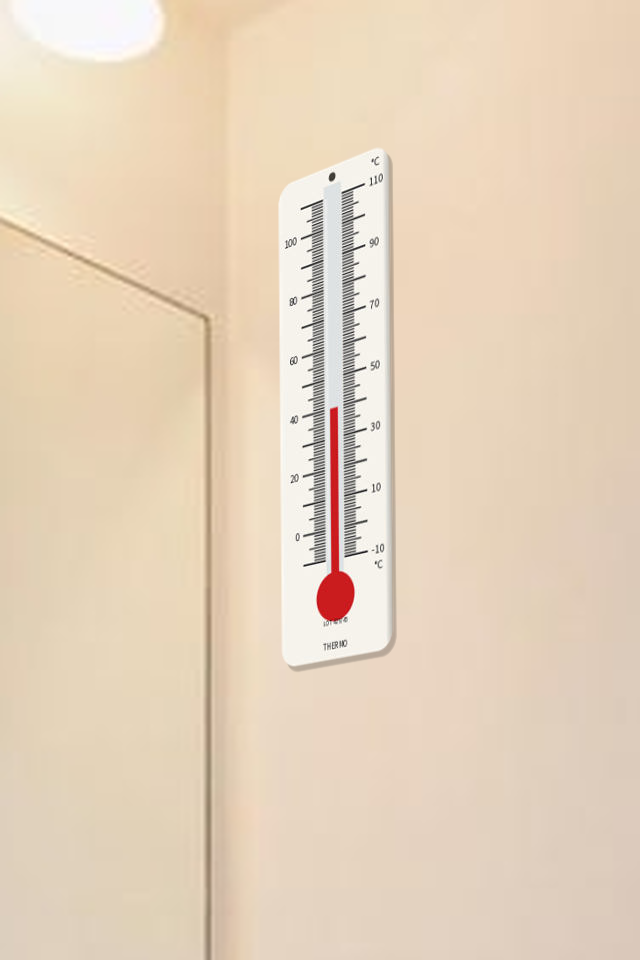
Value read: 40 °C
